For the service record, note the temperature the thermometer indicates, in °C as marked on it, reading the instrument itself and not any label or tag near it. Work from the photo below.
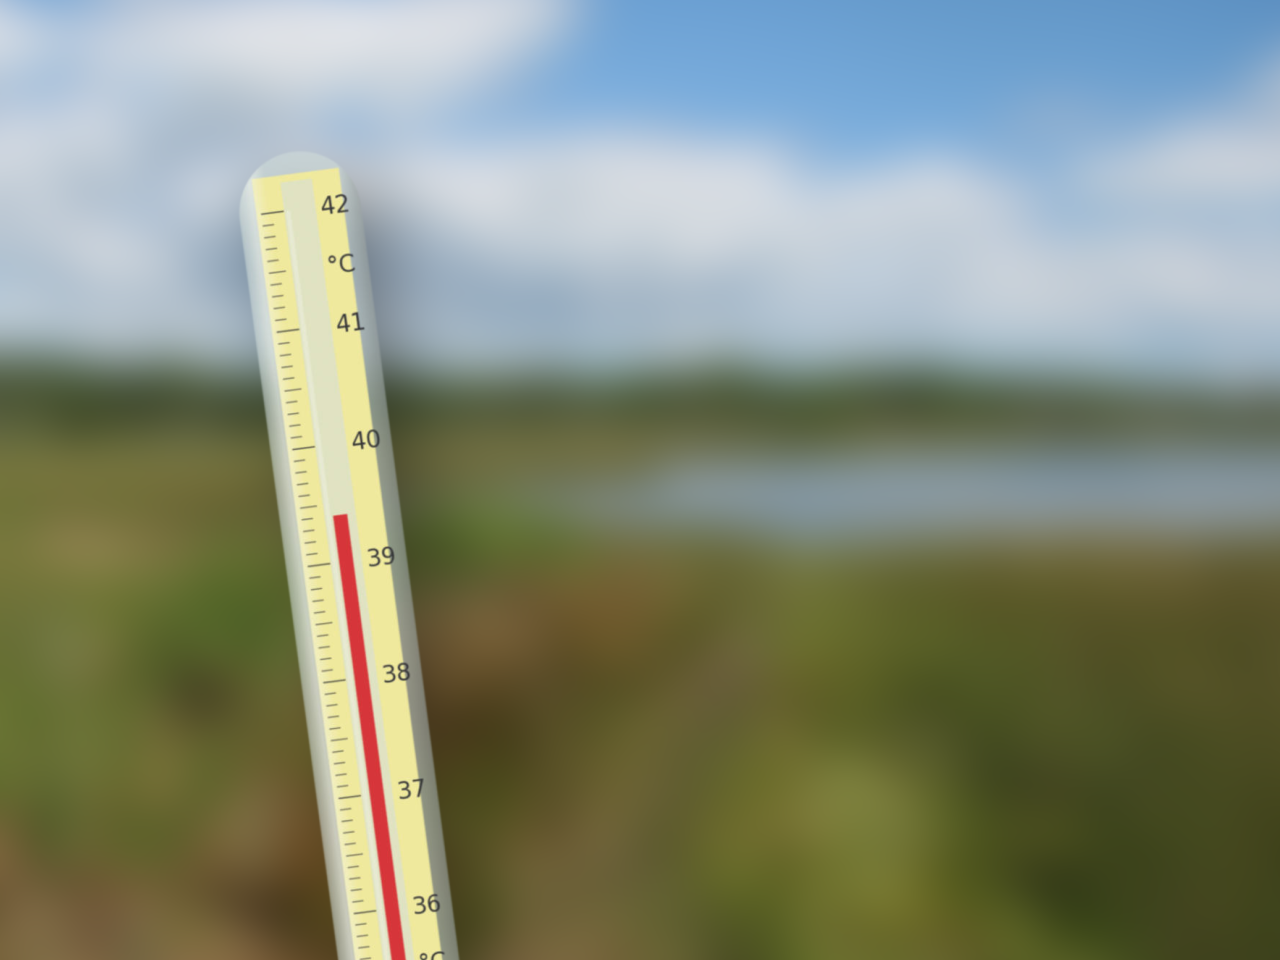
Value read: 39.4 °C
